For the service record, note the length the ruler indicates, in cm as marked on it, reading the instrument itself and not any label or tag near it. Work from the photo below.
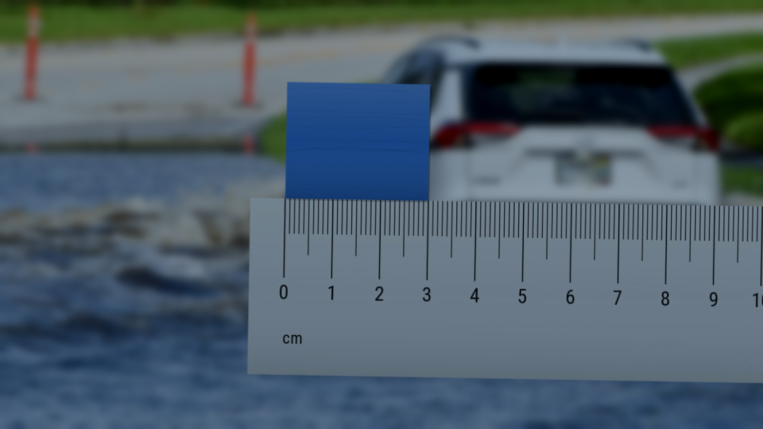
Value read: 3 cm
